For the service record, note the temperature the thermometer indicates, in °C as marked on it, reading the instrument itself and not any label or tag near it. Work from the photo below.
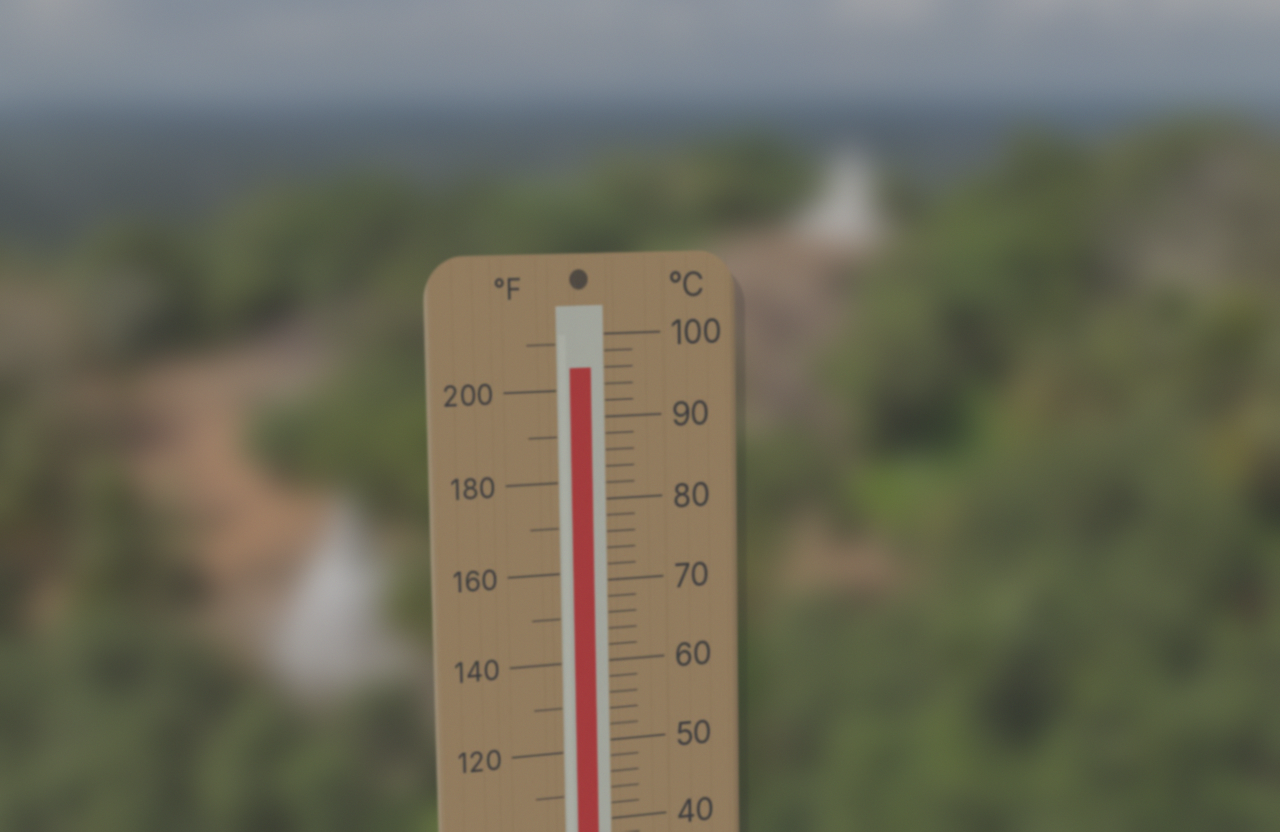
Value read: 96 °C
